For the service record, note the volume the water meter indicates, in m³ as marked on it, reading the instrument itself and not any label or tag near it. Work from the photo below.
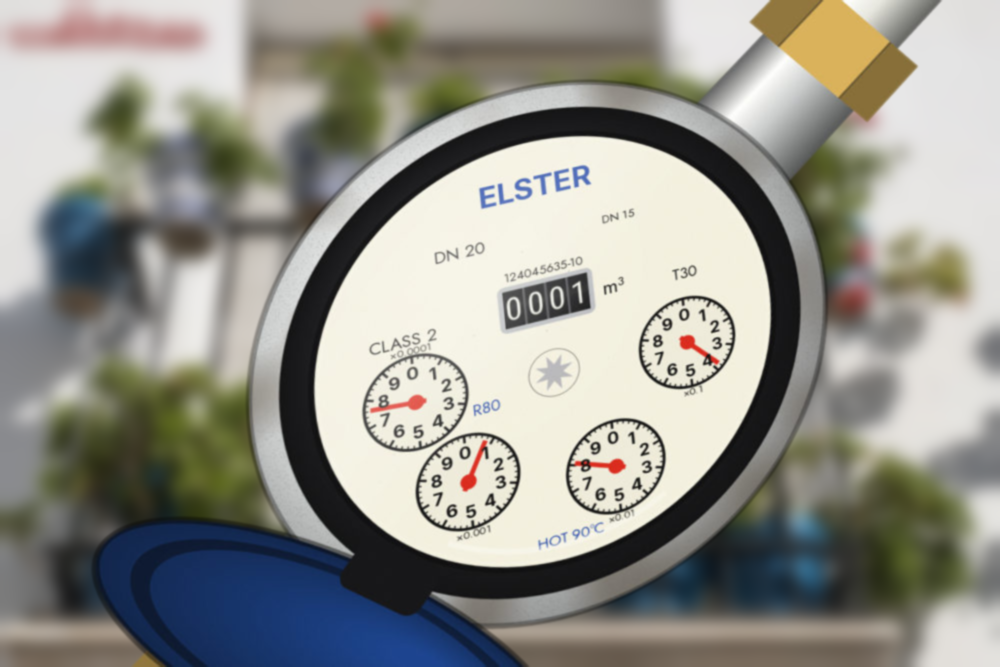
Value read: 1.3807 m³
